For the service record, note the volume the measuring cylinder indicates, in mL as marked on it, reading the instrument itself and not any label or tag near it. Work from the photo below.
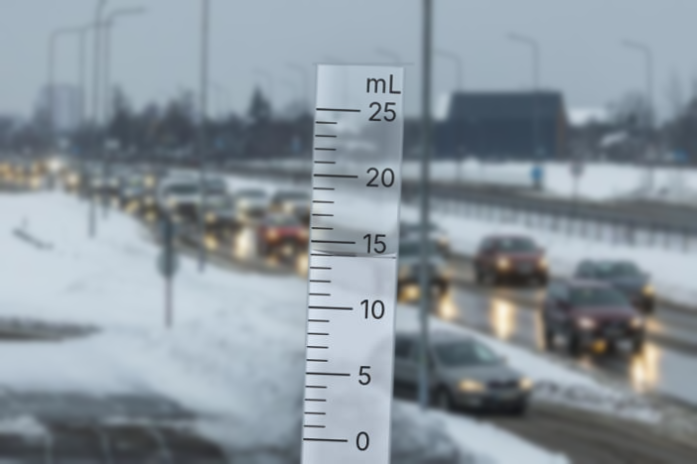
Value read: 14 mL
